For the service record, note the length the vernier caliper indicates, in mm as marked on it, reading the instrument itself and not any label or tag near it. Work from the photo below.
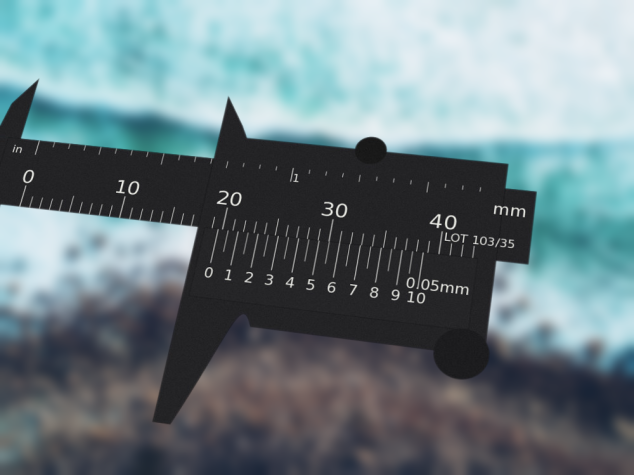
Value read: 19.6 mm
